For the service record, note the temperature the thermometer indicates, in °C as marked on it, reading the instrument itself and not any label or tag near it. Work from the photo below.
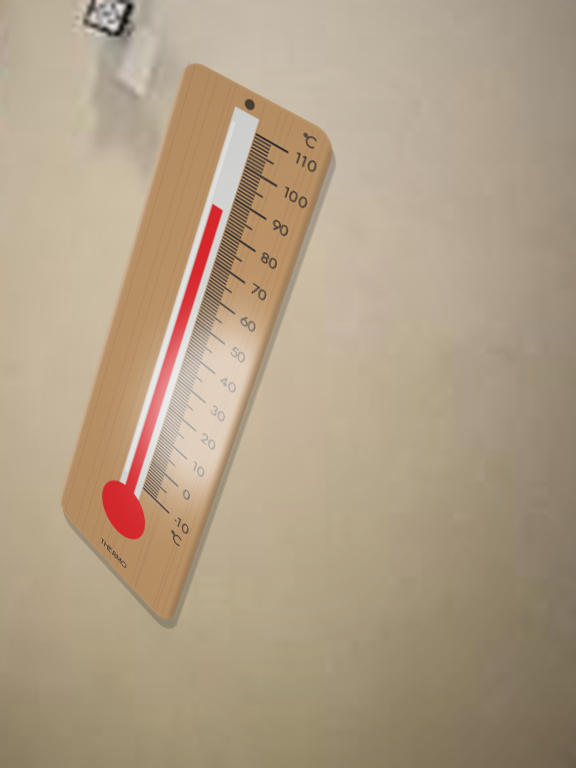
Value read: 85 °C
